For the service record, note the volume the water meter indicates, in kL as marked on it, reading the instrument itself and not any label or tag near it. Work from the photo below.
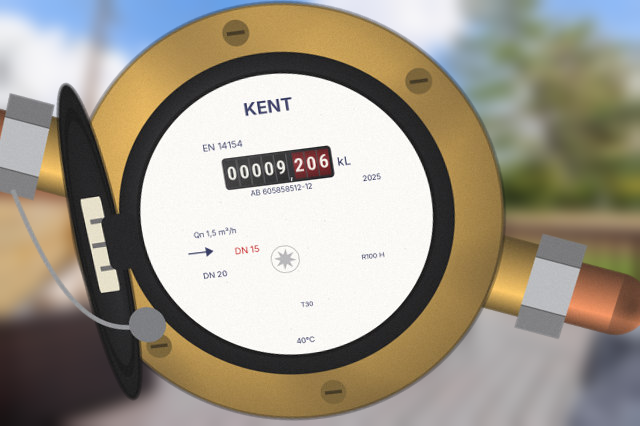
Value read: 9.206 kL
